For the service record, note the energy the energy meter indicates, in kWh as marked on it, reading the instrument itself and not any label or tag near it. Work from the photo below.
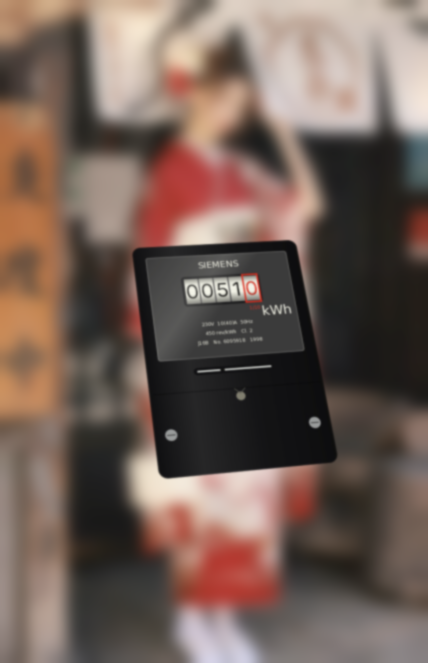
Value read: 51.0 kWh
